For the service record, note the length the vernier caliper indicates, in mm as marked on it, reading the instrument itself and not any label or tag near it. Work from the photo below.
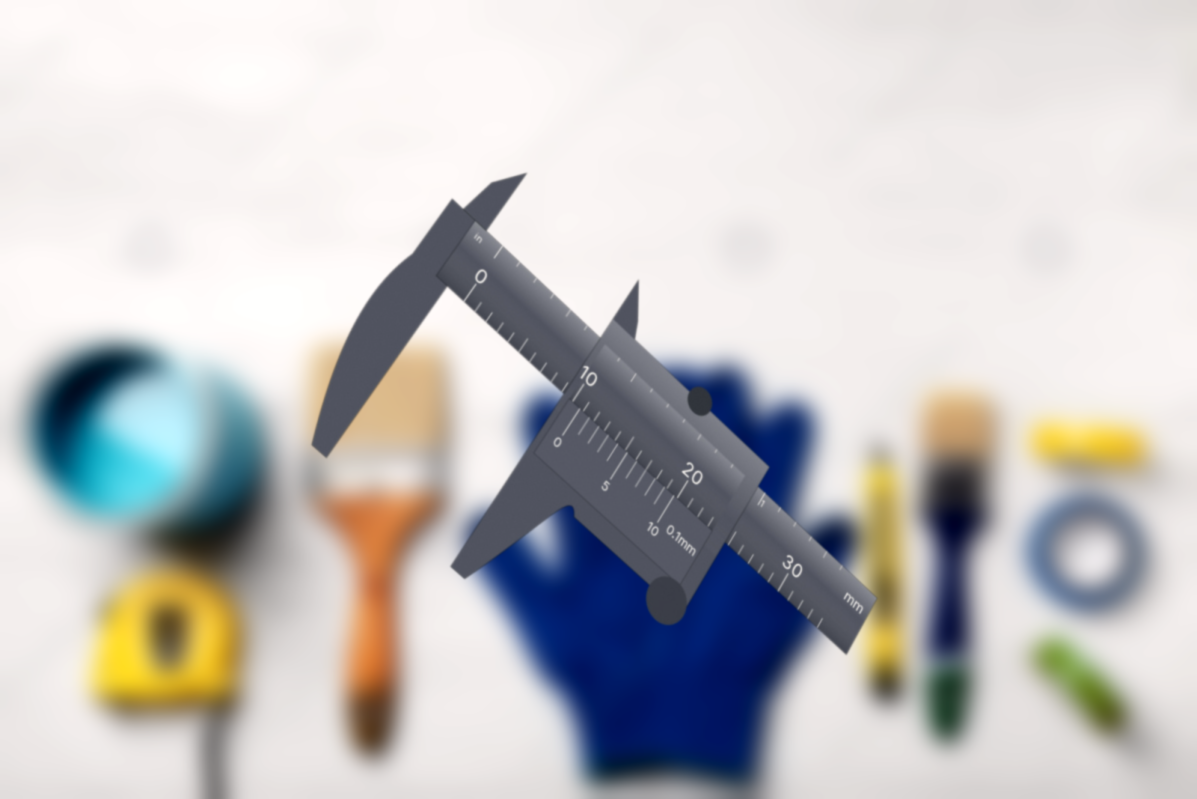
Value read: 10.7 mm
